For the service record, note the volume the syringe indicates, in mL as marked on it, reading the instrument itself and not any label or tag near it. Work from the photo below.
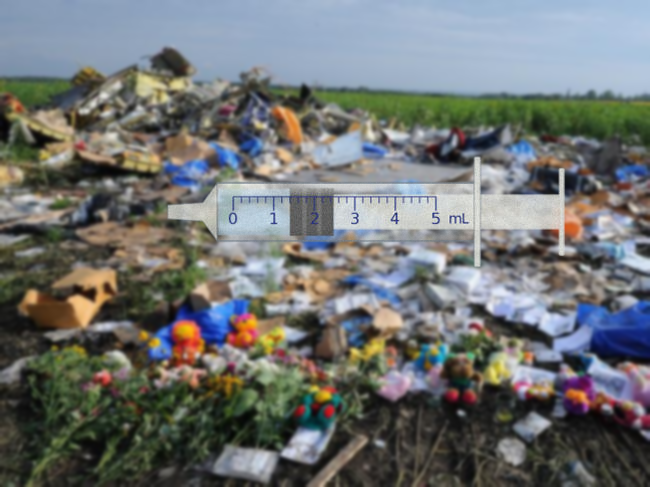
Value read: 1.4 mL
